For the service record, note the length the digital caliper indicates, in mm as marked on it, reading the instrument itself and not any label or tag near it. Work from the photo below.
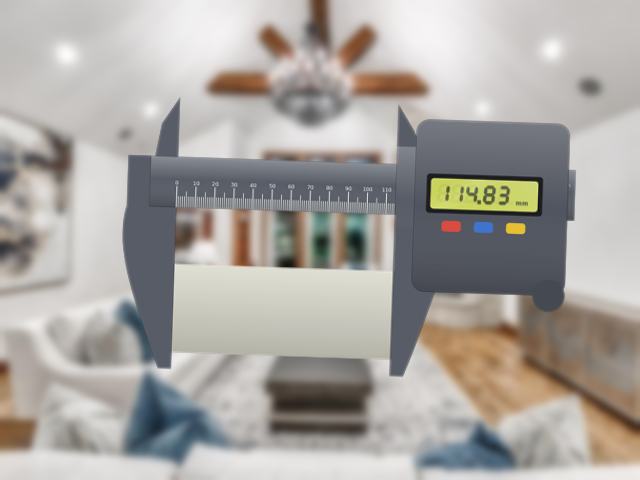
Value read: 114.83 mm
